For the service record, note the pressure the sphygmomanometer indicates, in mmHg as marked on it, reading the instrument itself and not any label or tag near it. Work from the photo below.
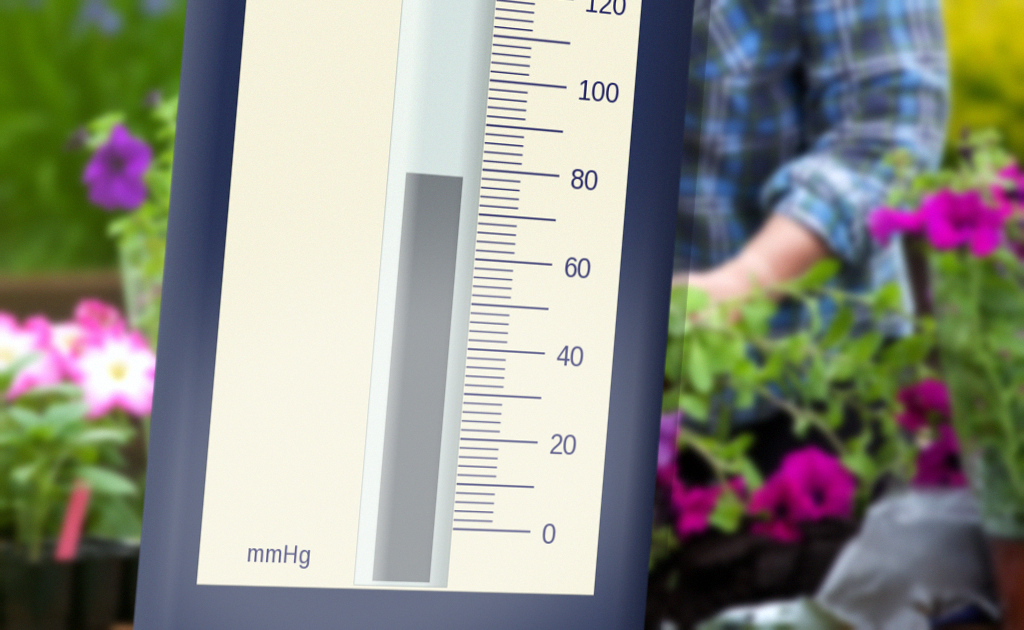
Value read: 78 mmHg
